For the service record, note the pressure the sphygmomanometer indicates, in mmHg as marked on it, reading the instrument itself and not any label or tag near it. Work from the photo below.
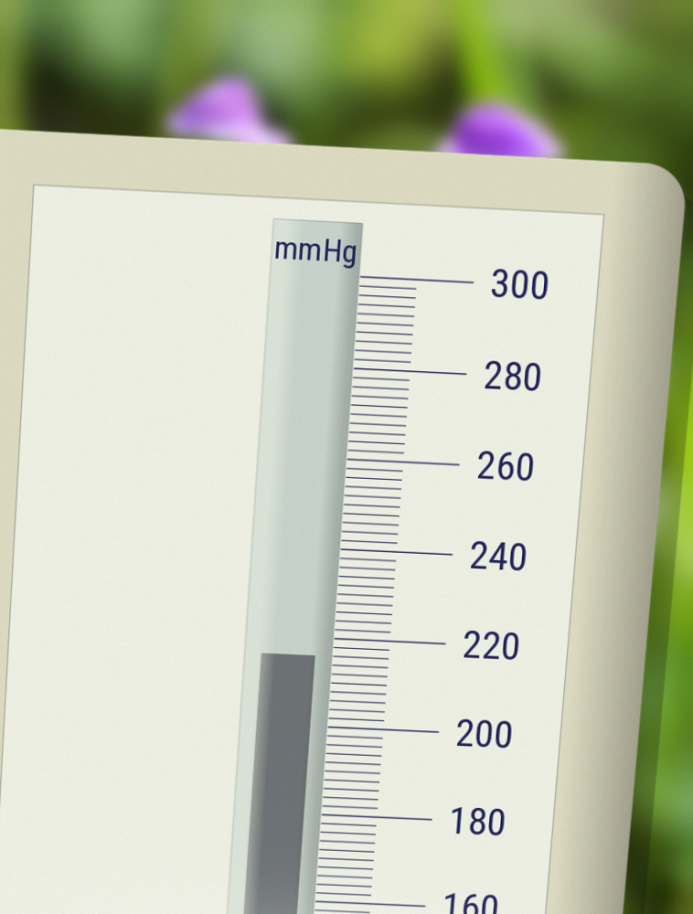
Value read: 216 mmHg
